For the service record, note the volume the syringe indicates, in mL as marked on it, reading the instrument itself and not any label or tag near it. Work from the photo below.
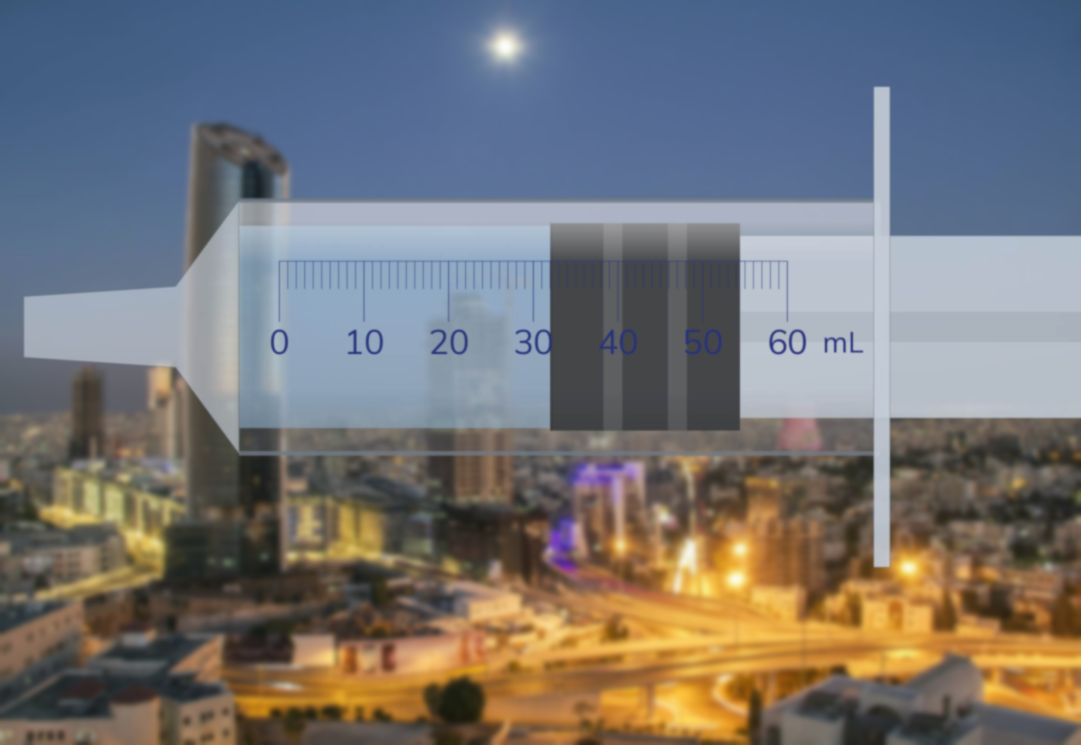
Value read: 32 mL
